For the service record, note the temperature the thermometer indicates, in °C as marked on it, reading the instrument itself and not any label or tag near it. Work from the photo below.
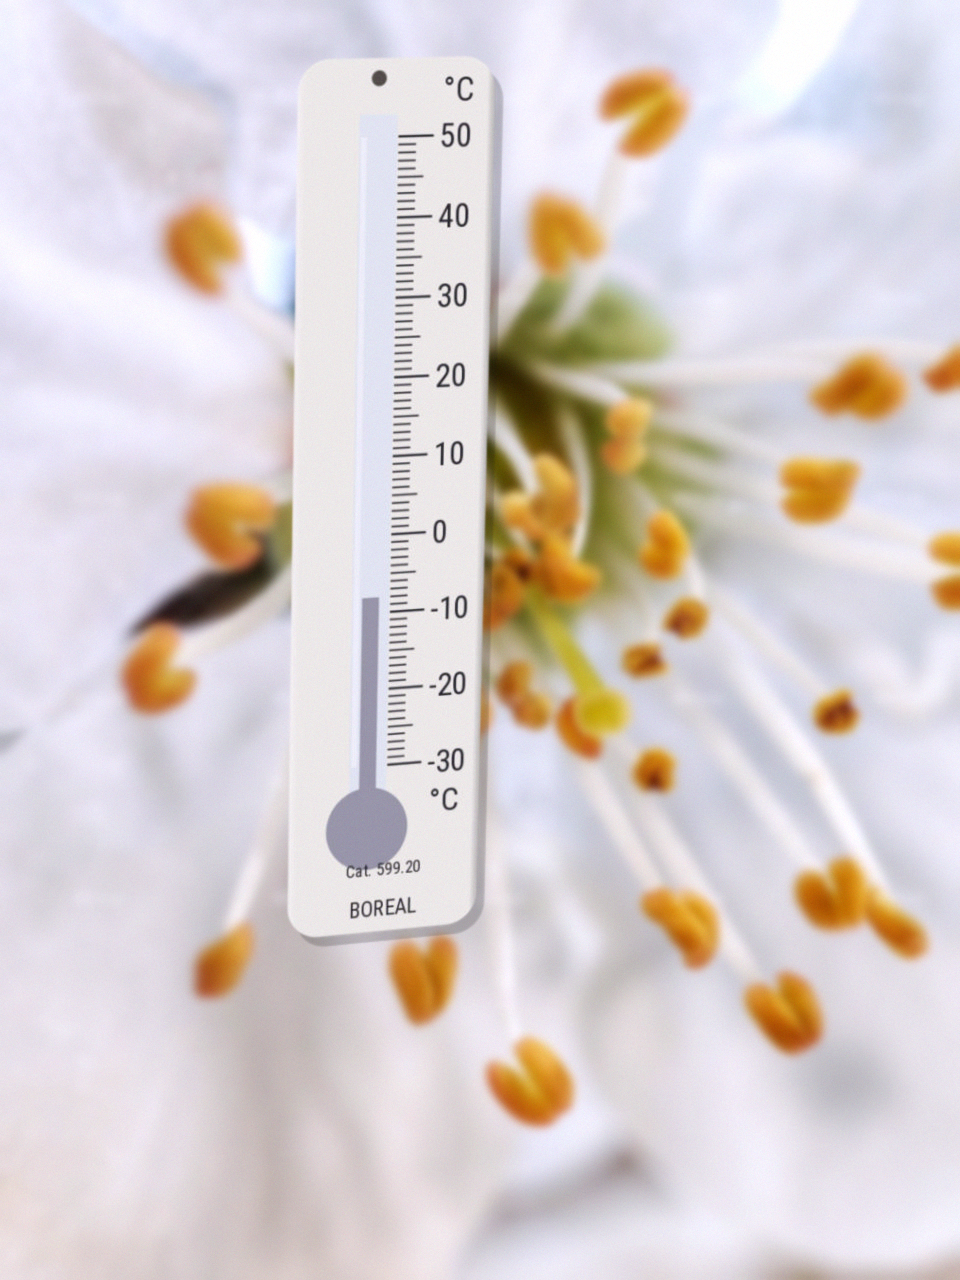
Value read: -8 °C
